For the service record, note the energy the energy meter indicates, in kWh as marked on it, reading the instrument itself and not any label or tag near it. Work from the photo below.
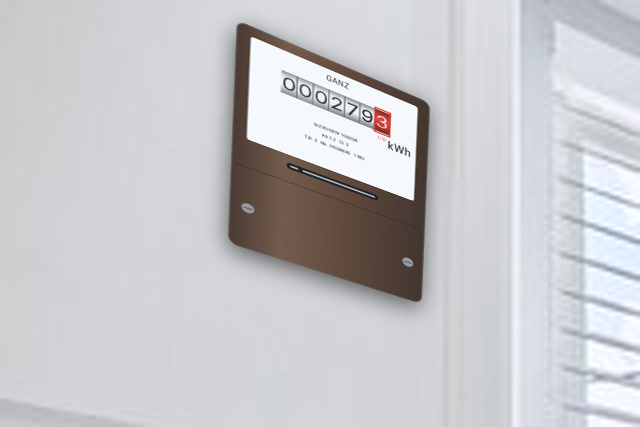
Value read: 279.3 kWh
